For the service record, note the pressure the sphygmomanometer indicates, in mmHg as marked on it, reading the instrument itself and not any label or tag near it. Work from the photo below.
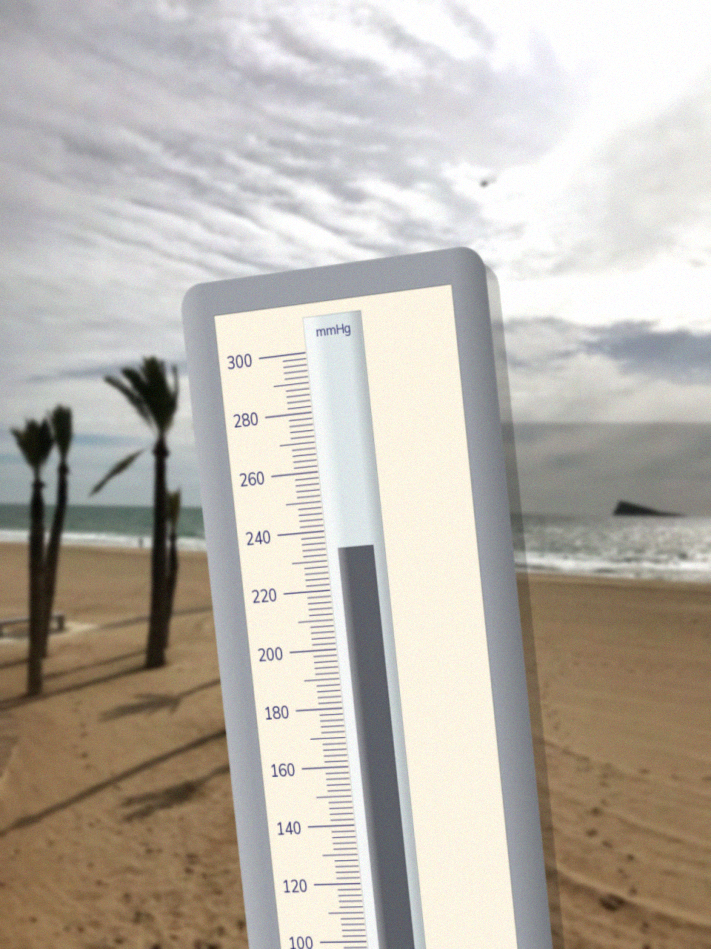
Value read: 234 mmHg
